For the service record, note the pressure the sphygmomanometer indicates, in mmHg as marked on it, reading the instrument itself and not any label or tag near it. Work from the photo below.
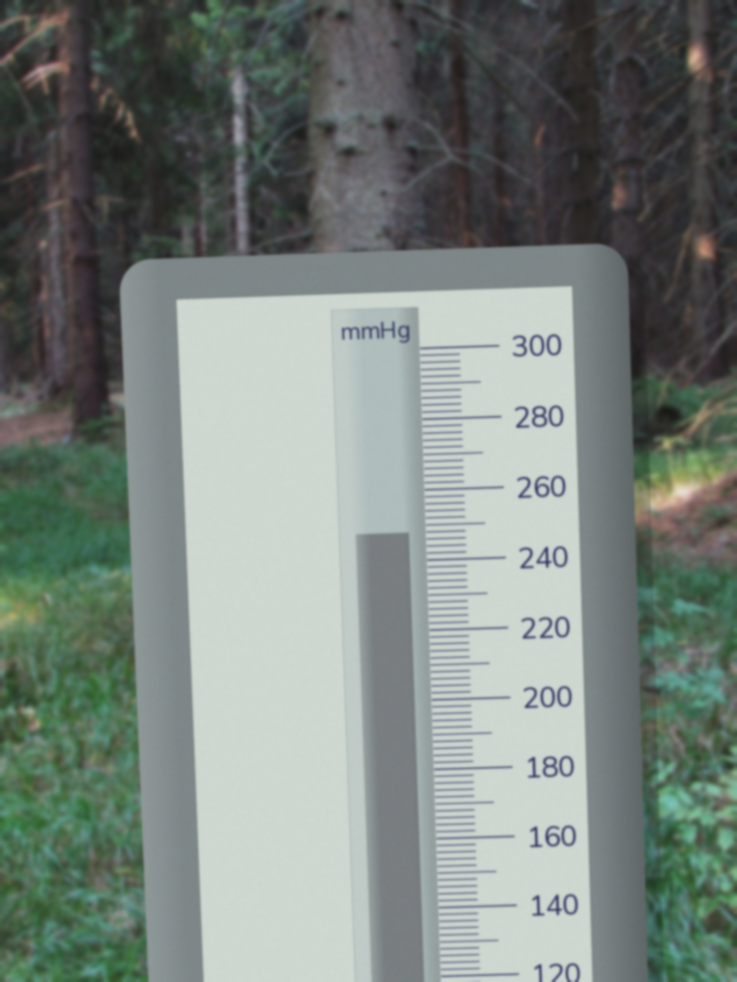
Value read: 248 mmHg
